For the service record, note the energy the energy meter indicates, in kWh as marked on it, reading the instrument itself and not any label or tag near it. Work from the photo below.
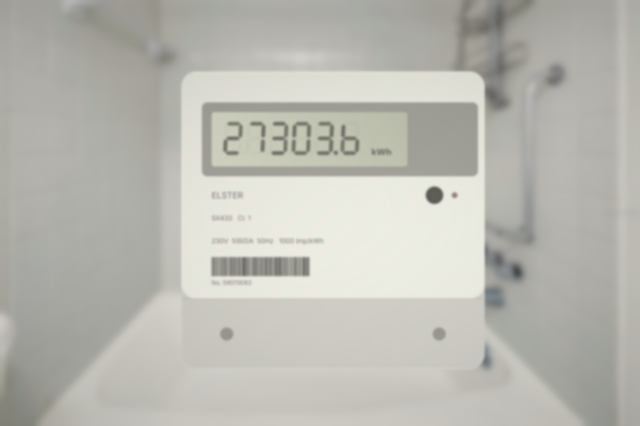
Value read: 27303.6 kWh
